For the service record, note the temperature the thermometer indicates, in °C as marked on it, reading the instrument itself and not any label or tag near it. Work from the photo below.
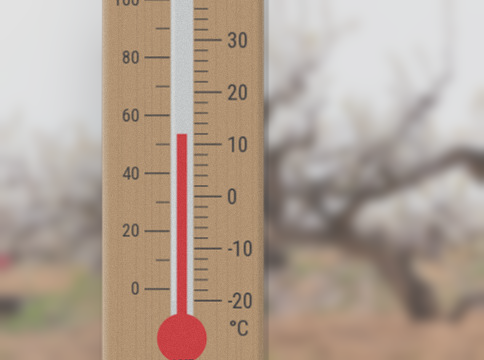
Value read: 12 °C
